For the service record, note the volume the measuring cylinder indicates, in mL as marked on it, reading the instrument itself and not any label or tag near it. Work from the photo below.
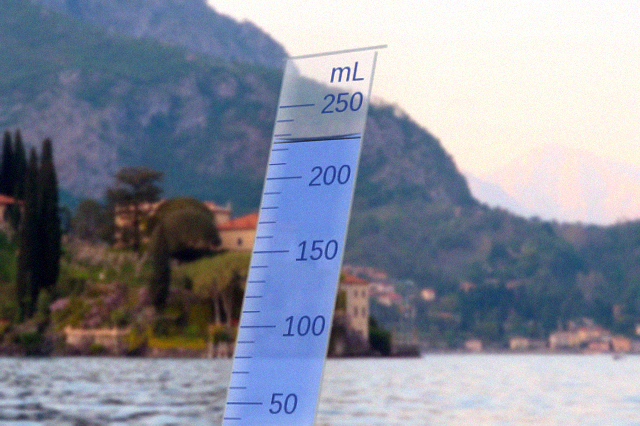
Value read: 225 mL
